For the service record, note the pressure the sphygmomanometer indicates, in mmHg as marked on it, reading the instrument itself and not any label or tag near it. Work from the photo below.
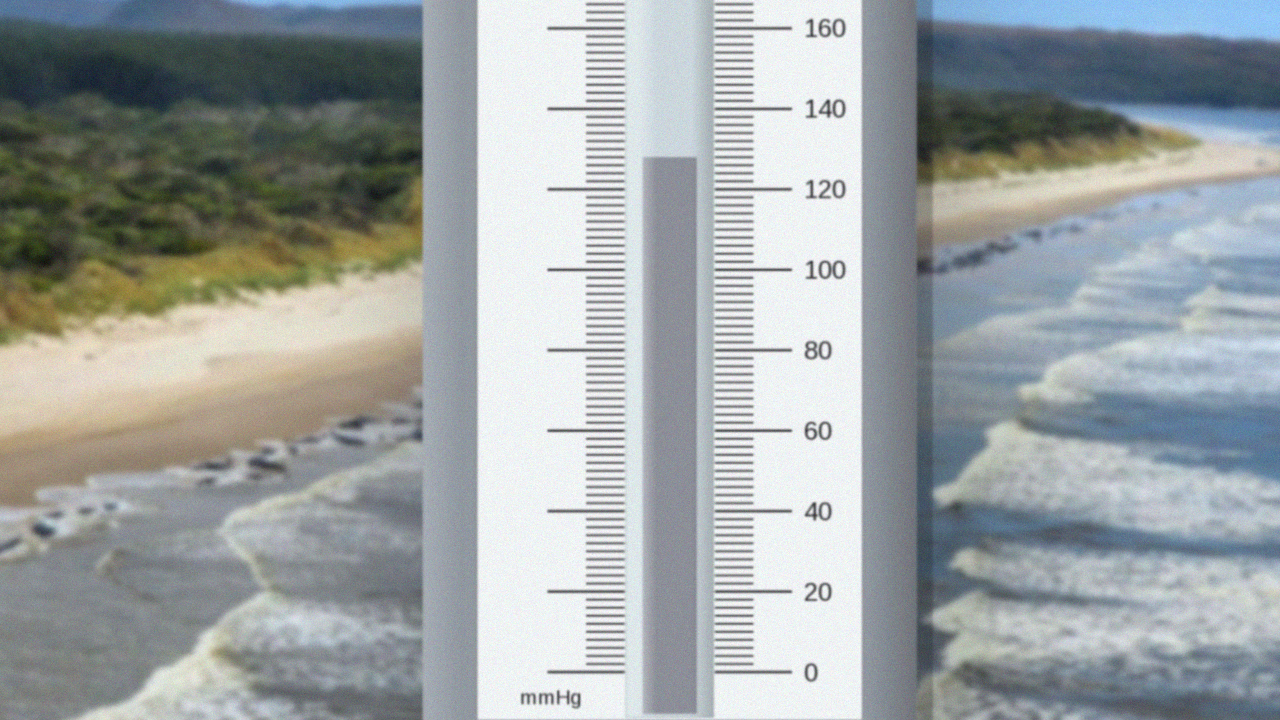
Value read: 128 mmHg
